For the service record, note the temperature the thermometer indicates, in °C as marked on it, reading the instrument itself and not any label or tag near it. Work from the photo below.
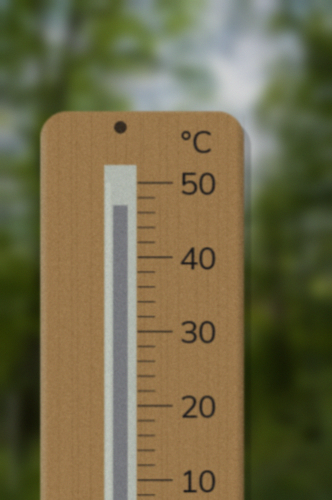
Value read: 47 °C
